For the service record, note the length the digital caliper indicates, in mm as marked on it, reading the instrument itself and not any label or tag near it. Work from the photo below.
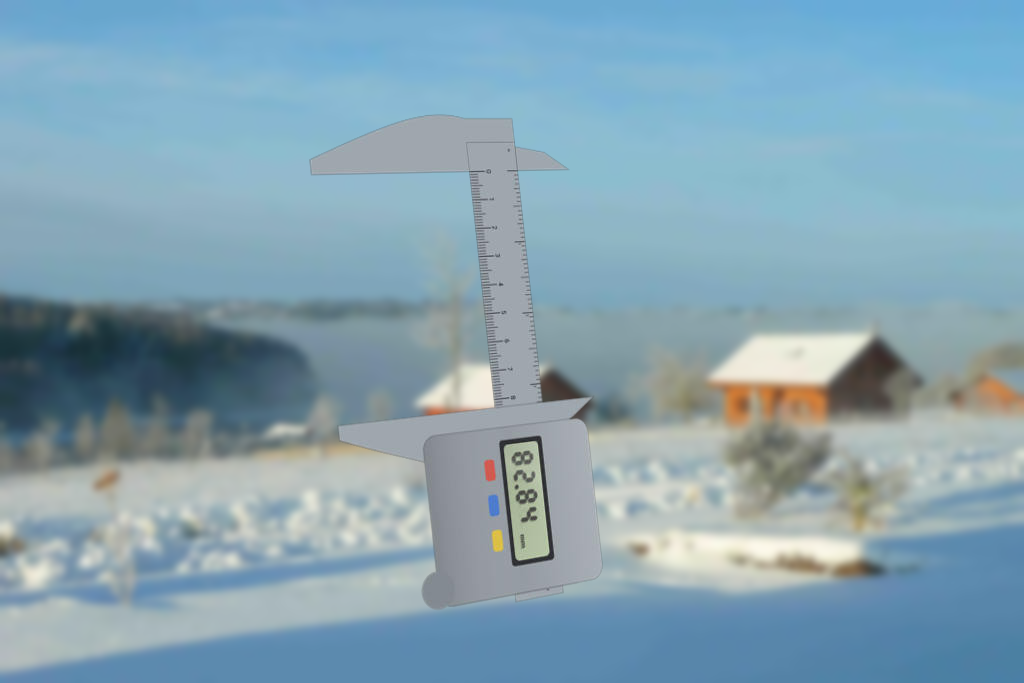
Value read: 82.84 mm
